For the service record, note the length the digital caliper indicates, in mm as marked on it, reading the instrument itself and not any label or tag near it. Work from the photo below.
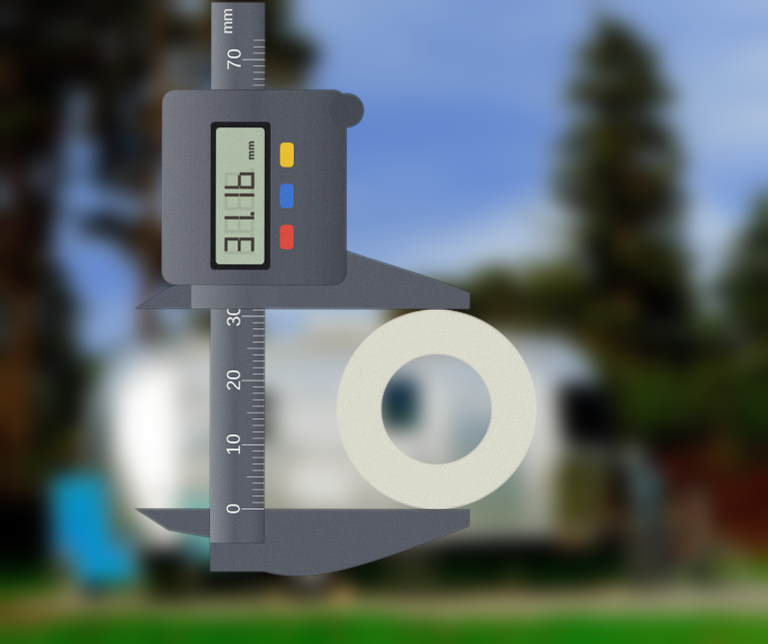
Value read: 31.16 mm
